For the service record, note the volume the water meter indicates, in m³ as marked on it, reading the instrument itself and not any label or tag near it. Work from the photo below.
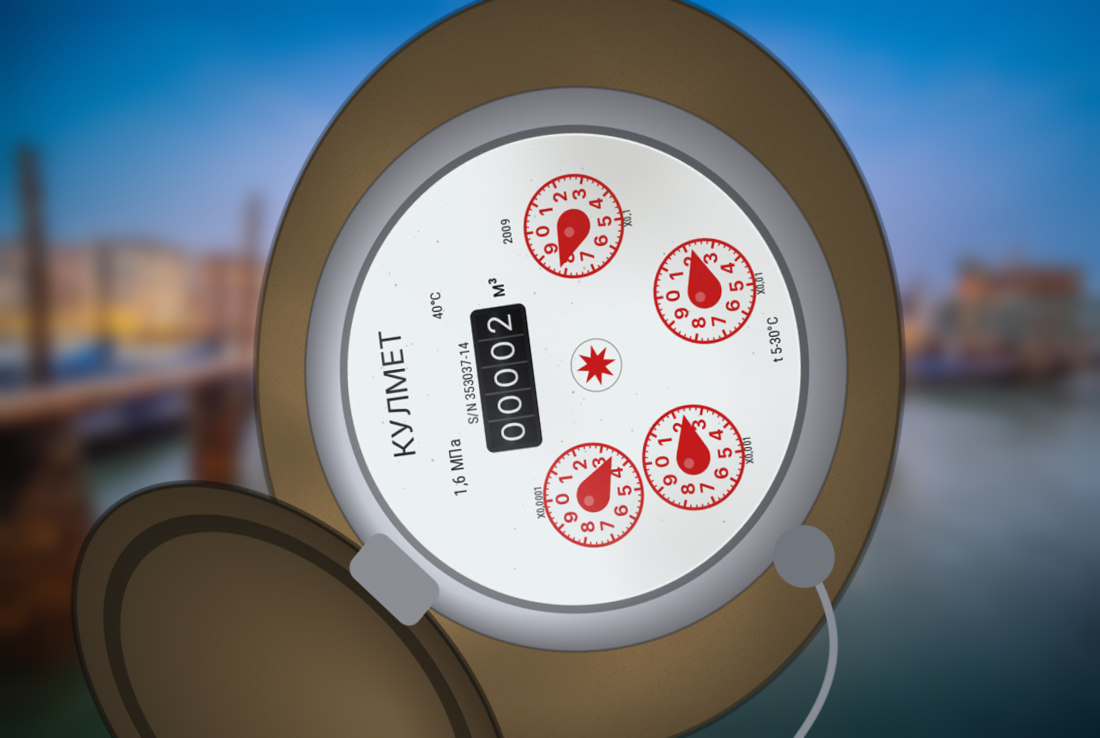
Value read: 2.8223 m³
